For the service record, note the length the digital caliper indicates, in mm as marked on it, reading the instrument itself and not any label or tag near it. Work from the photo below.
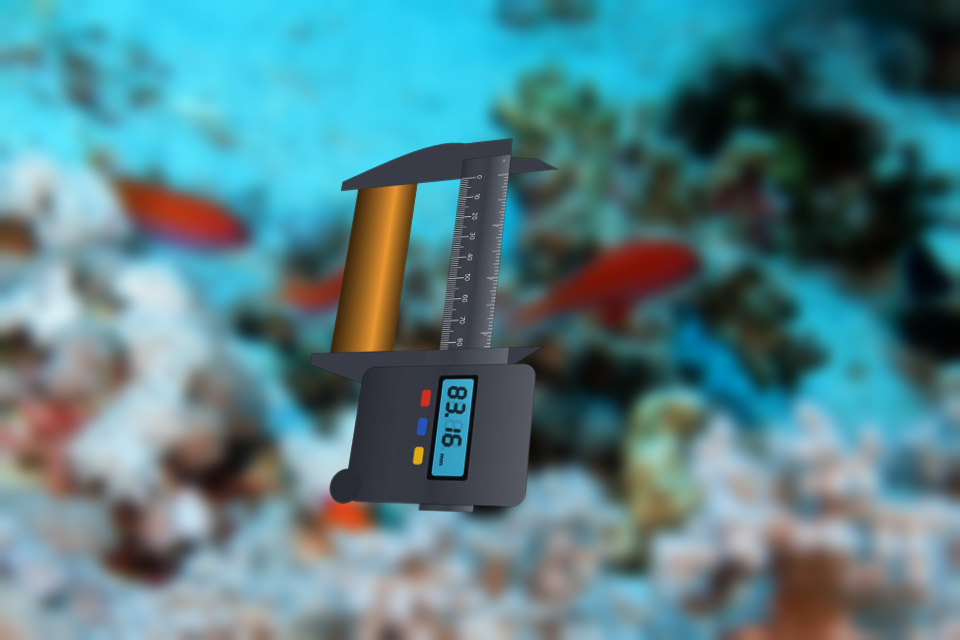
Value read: 83.16 mm
